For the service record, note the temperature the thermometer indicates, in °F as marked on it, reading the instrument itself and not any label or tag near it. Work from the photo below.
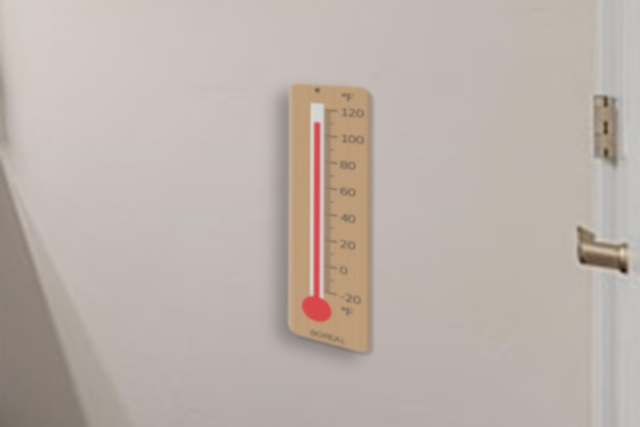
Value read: 110 °F
